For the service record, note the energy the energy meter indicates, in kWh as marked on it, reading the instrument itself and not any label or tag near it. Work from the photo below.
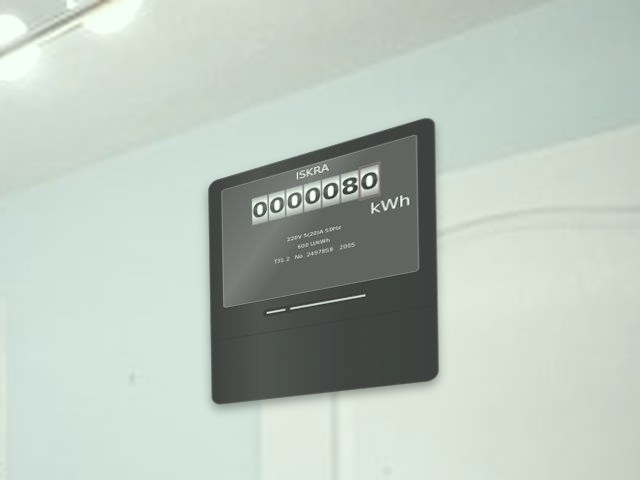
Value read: 8.0 kWh
